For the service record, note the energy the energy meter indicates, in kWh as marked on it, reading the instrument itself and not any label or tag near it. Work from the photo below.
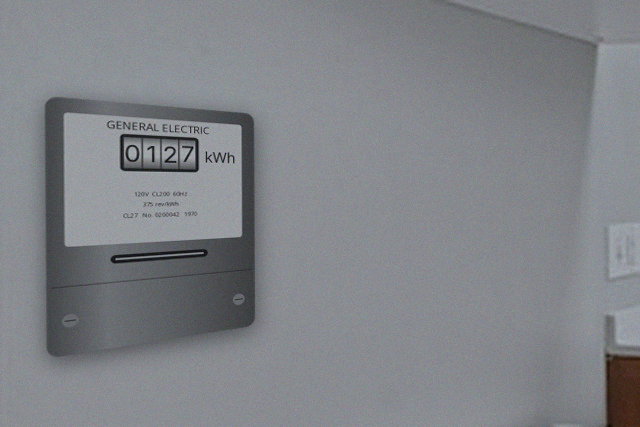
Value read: 127 kWh
